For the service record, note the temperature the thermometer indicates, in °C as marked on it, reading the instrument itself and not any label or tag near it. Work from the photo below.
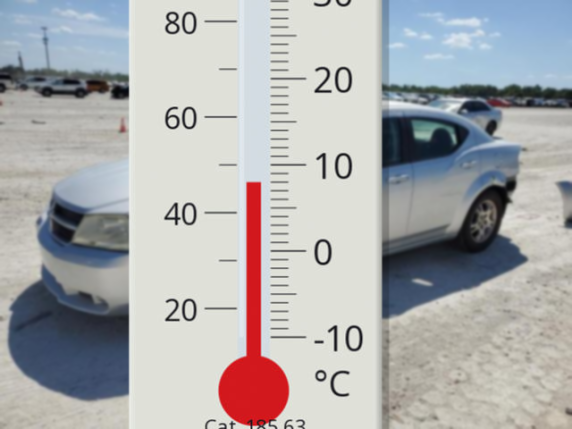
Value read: 8 °C
